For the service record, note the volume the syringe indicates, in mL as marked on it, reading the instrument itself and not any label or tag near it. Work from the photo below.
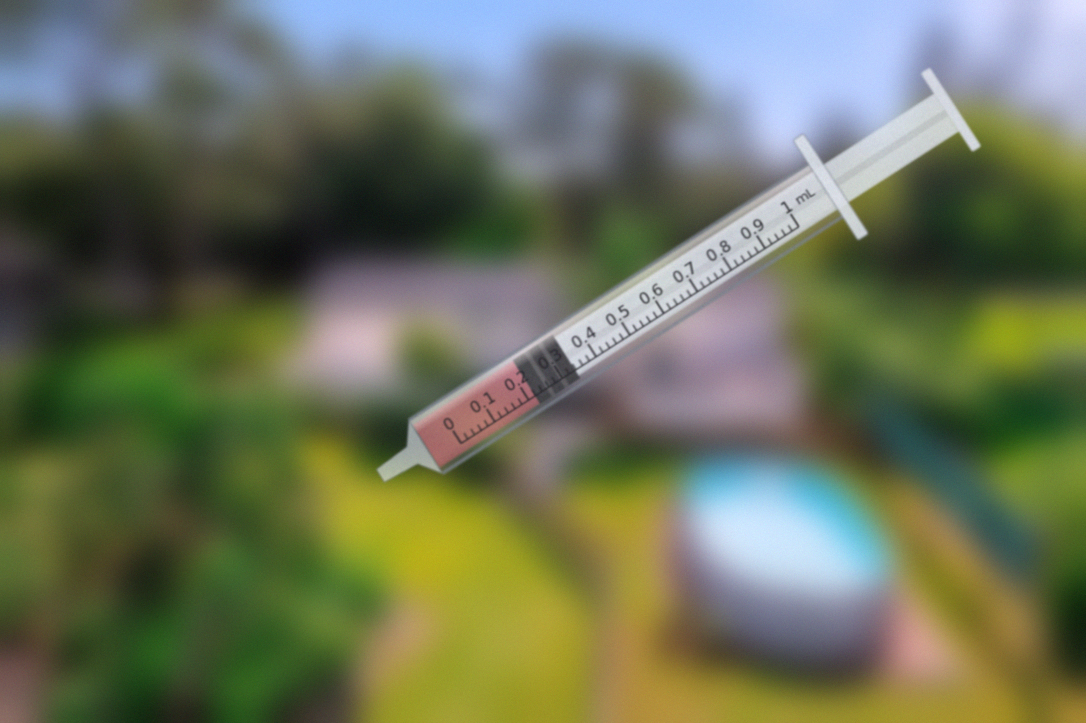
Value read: 0.22 mL
